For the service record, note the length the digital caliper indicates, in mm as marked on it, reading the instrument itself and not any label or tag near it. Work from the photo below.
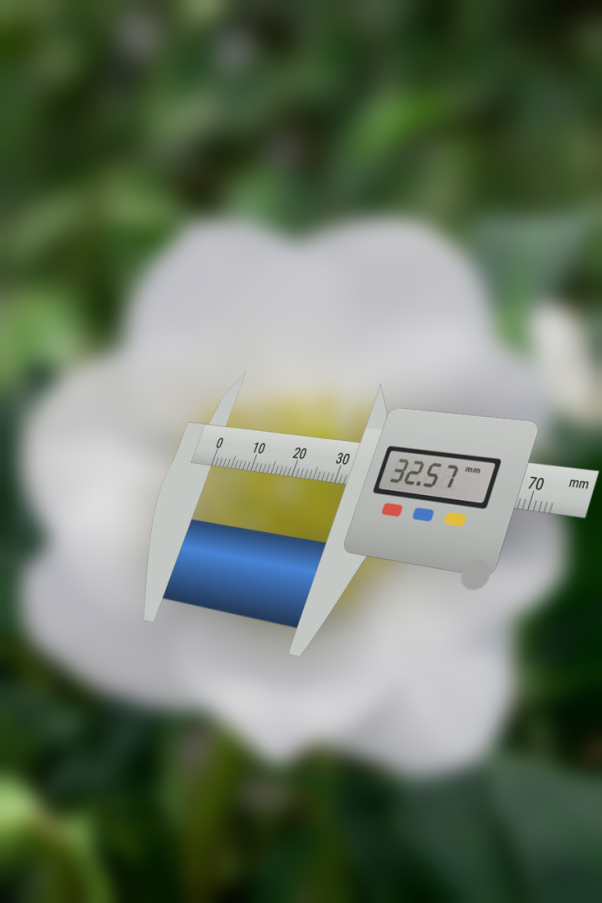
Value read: 32.57 mm
